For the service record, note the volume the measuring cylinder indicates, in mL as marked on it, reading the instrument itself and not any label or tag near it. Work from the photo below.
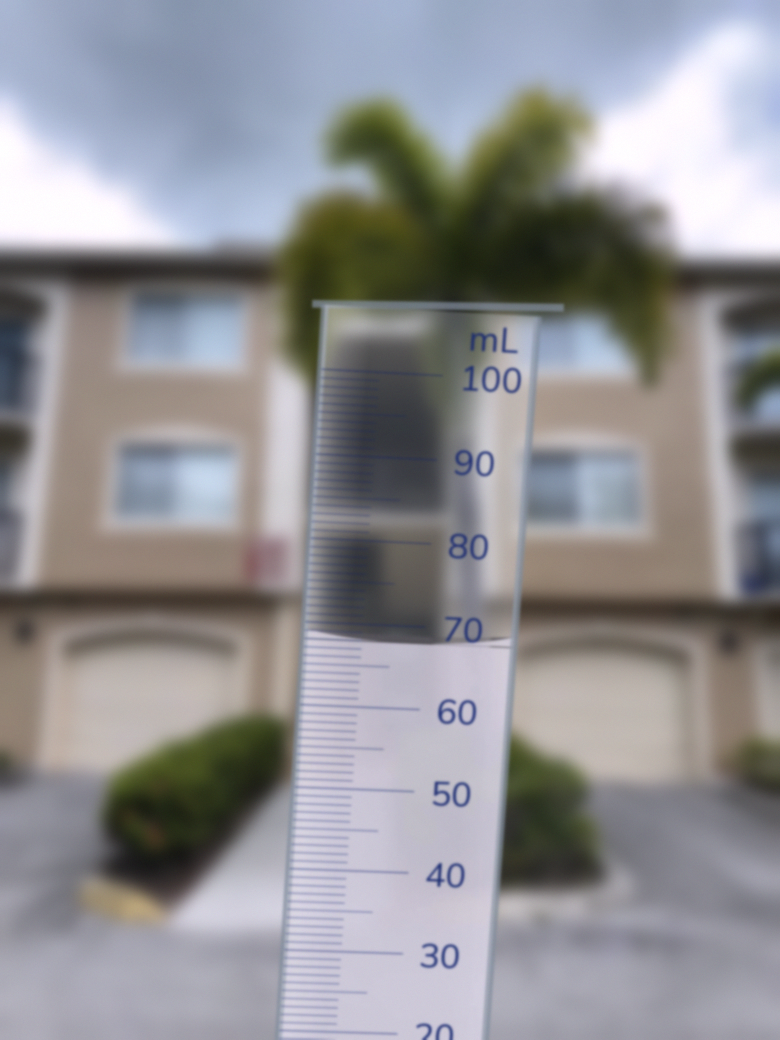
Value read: 68 mL
